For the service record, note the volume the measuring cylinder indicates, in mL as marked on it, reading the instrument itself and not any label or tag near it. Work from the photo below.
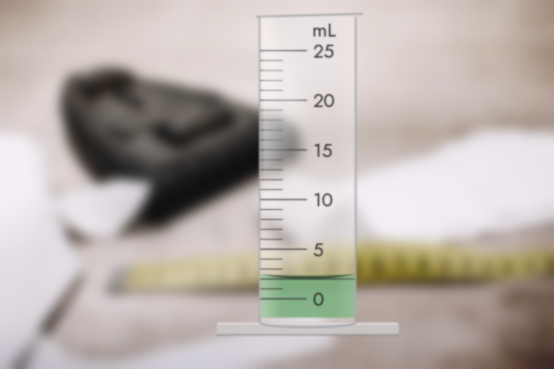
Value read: 2 mL
